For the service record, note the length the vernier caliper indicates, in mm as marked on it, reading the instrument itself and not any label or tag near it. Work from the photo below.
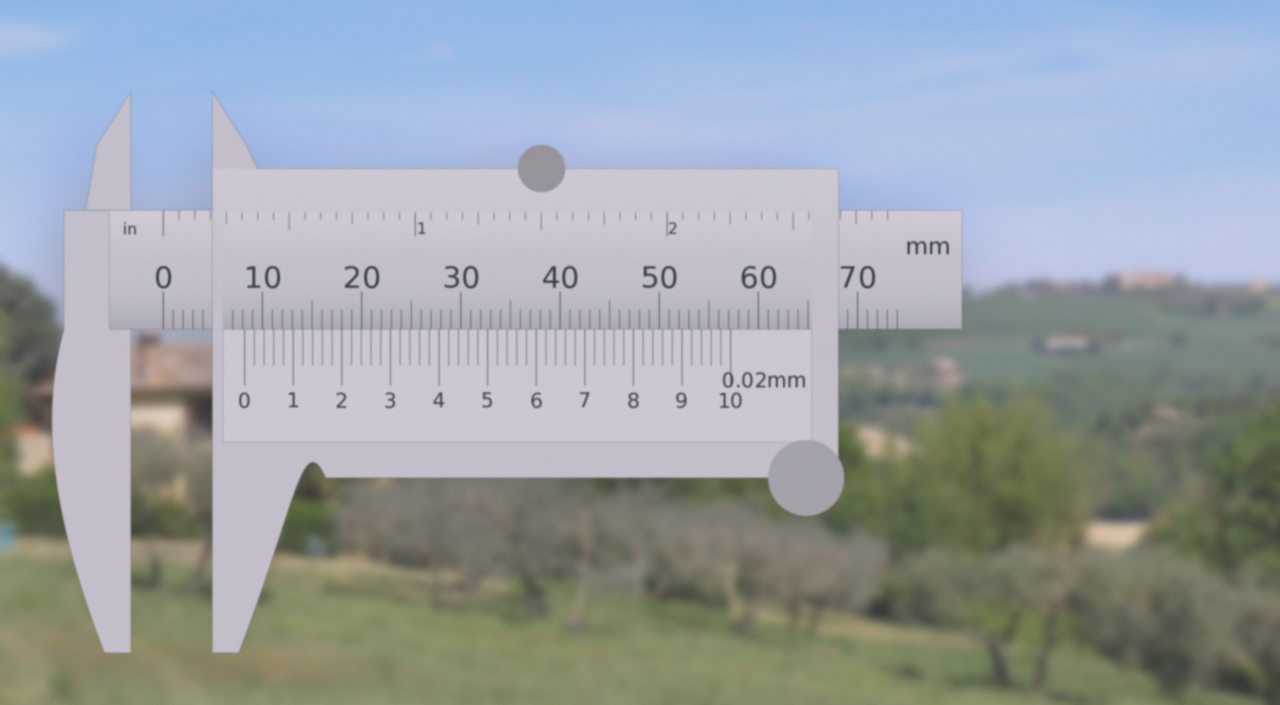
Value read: 8.2 mm
